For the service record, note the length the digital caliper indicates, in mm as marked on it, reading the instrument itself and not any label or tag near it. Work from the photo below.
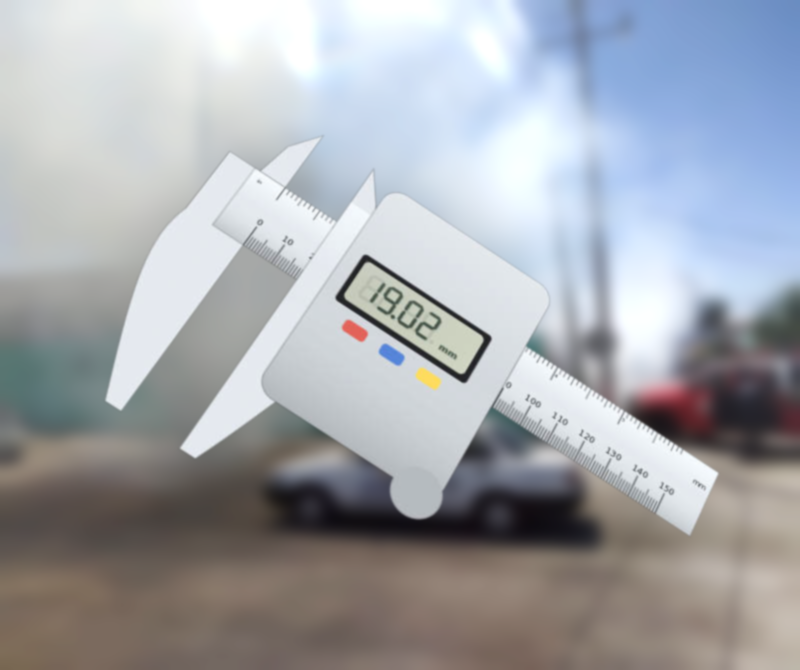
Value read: 19.02 mm
